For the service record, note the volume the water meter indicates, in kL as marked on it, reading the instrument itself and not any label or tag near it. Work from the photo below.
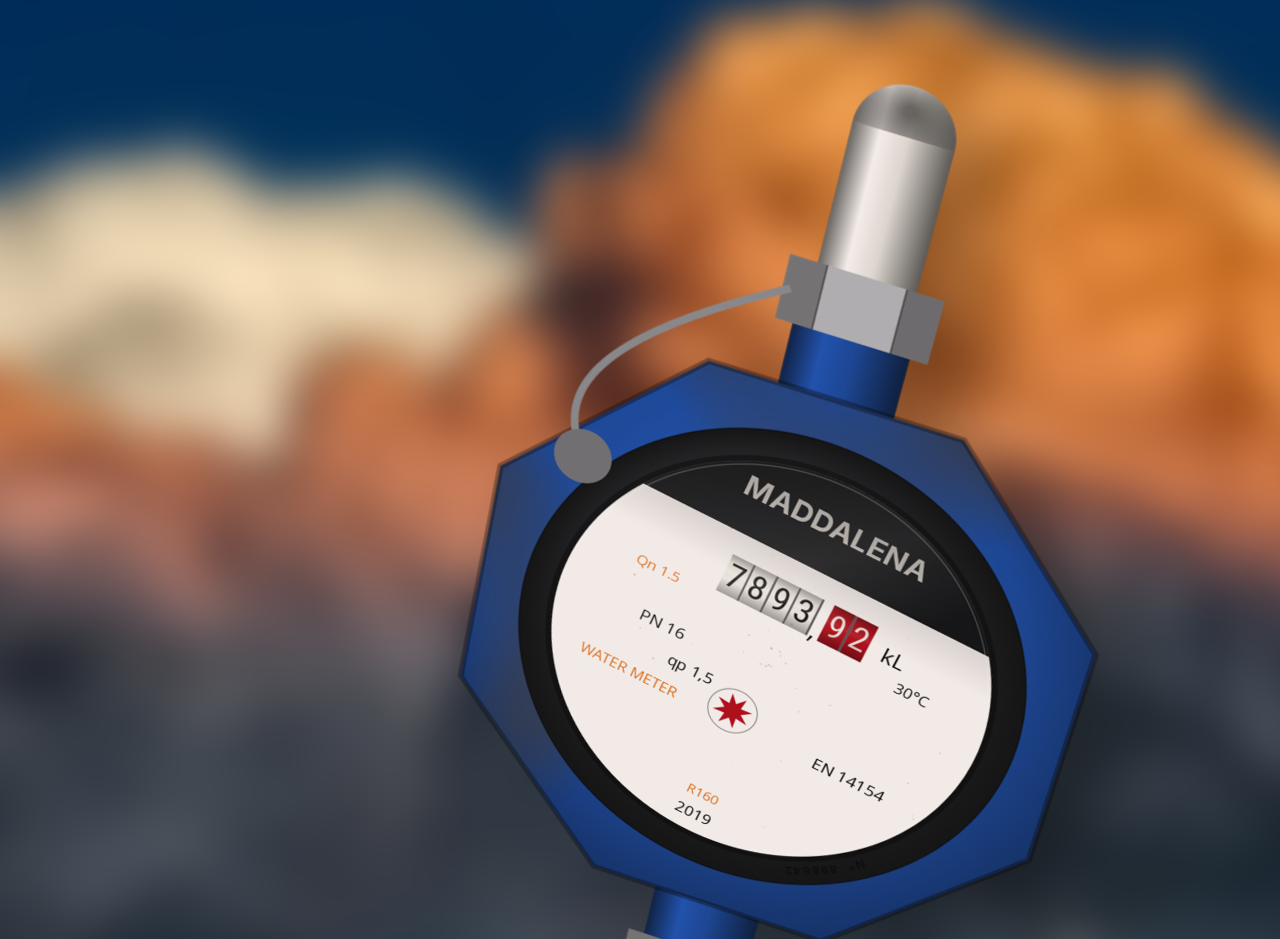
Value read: 7893.92 kL
